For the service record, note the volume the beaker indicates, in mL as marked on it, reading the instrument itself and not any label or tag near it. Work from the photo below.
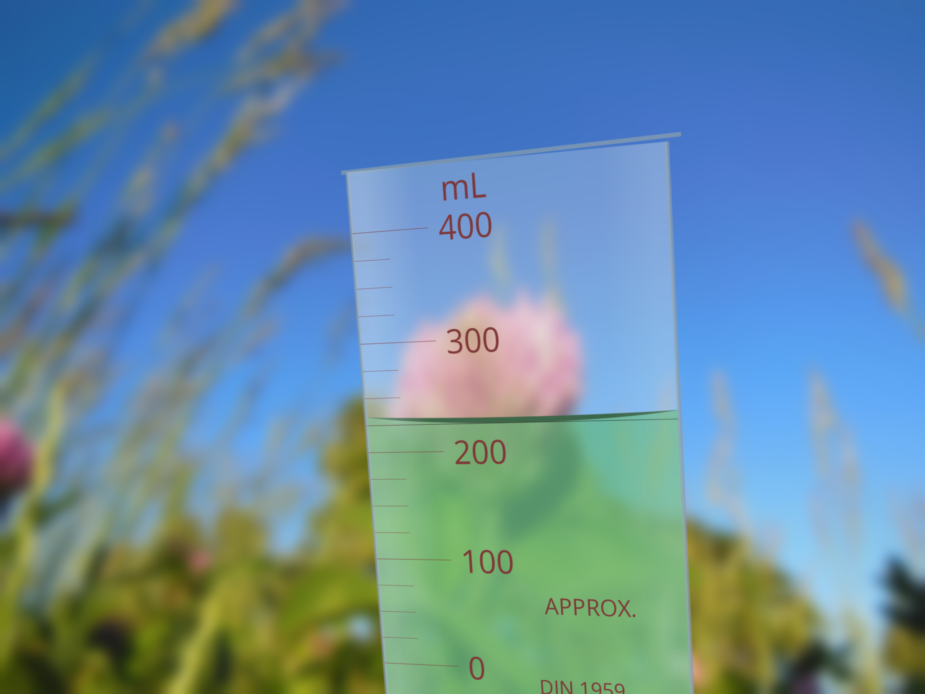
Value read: 225 mL
